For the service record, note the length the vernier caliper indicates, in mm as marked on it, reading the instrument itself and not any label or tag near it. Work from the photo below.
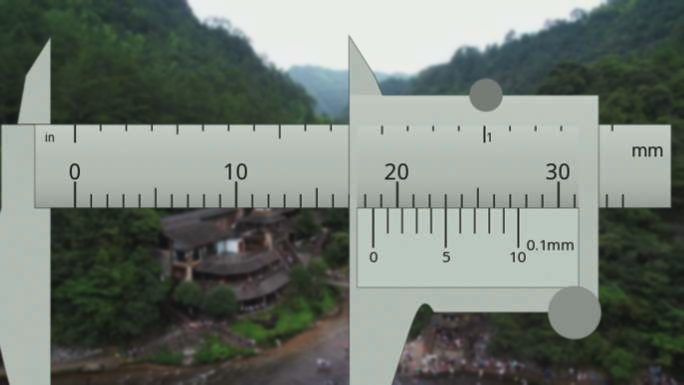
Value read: 18.5 mm
